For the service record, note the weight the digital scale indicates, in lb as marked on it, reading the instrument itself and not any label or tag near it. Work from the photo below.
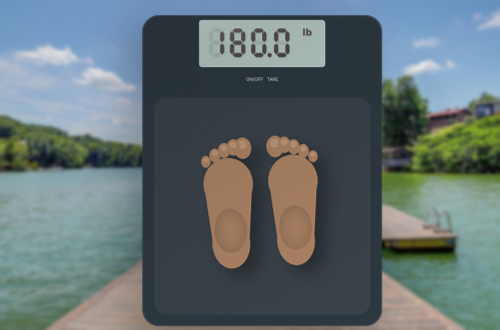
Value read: 180.0 lb
